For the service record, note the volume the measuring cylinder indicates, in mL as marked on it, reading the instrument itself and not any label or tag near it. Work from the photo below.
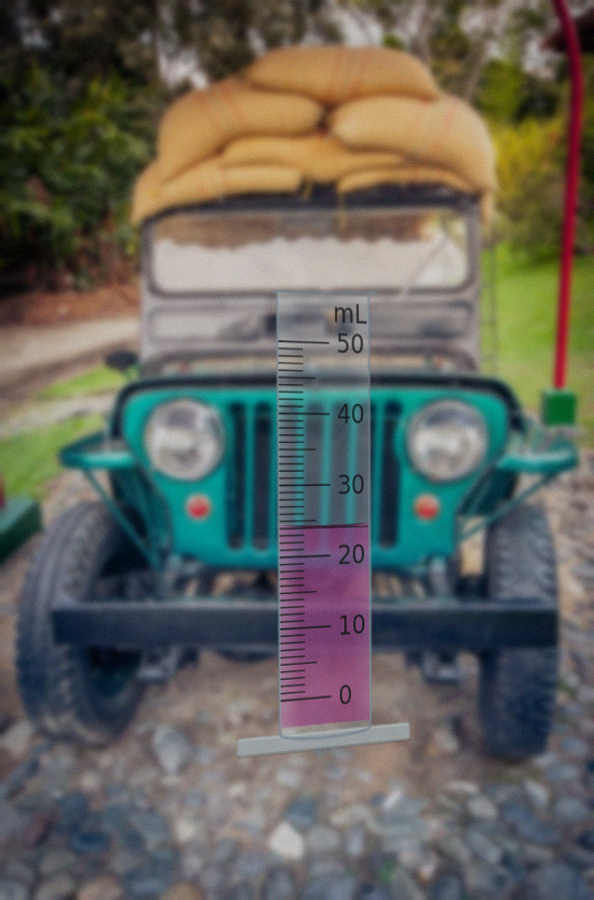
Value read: 24 mL
